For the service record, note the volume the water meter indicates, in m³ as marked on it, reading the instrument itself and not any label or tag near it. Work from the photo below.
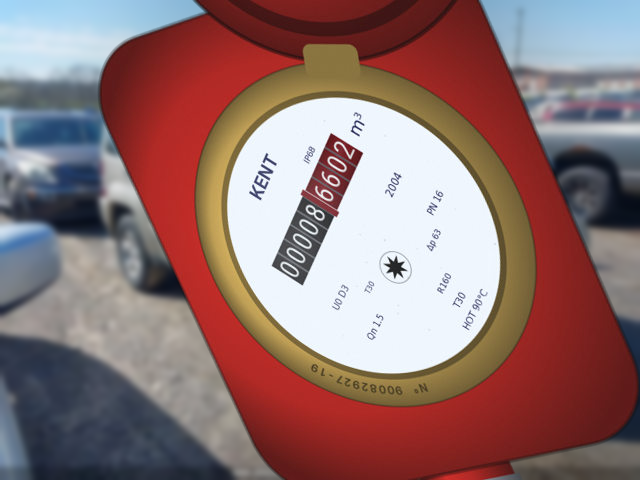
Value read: 8.6602 m³
